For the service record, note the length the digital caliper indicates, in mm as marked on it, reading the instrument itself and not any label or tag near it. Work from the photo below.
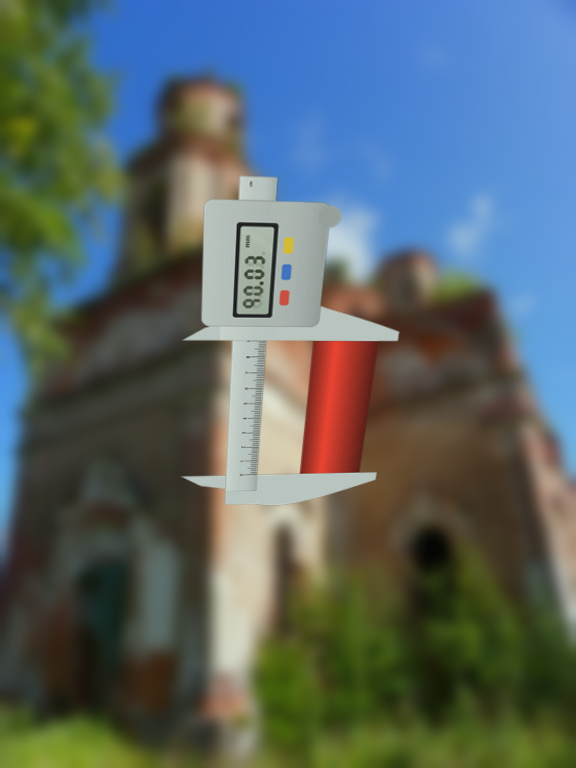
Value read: 90.03 mm
